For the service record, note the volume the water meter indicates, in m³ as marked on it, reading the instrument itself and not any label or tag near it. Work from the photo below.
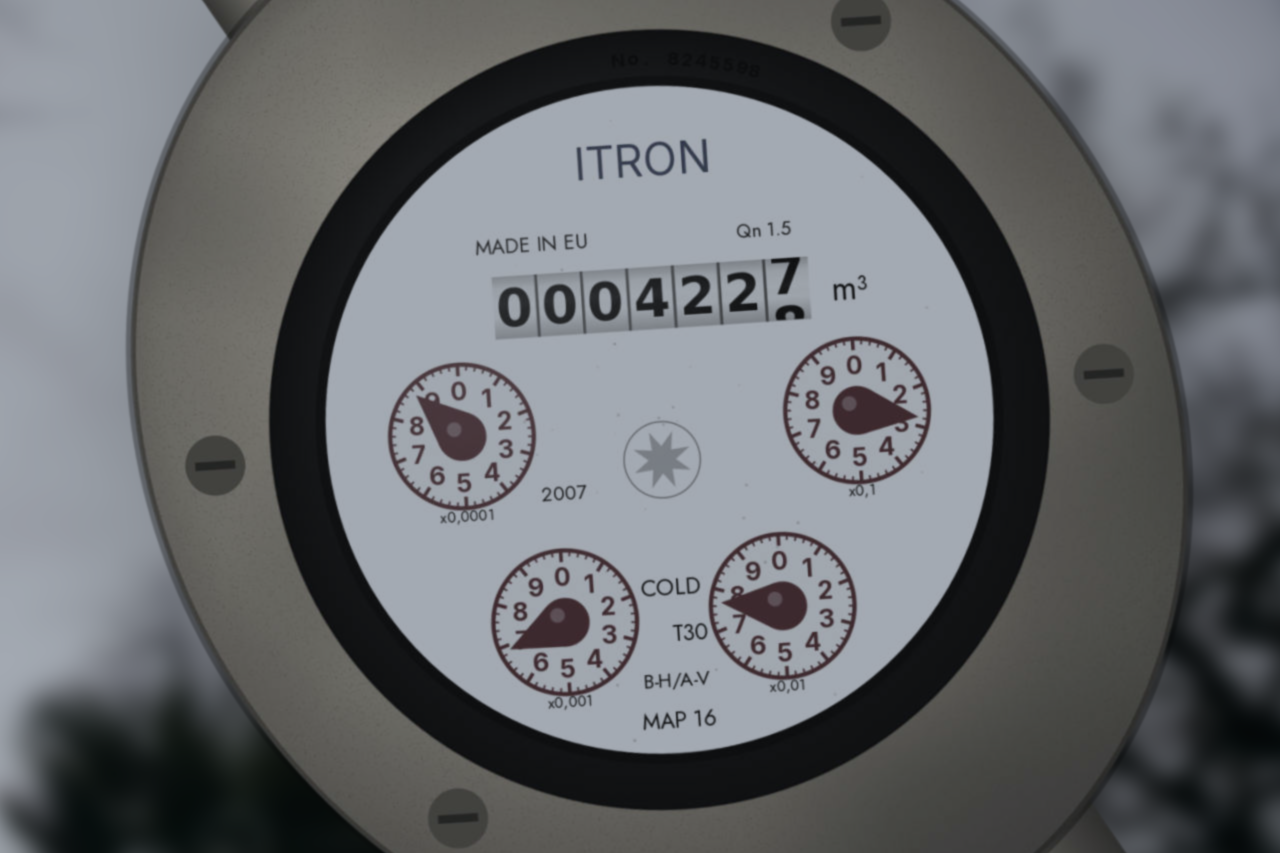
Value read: 4227.2768 m³
